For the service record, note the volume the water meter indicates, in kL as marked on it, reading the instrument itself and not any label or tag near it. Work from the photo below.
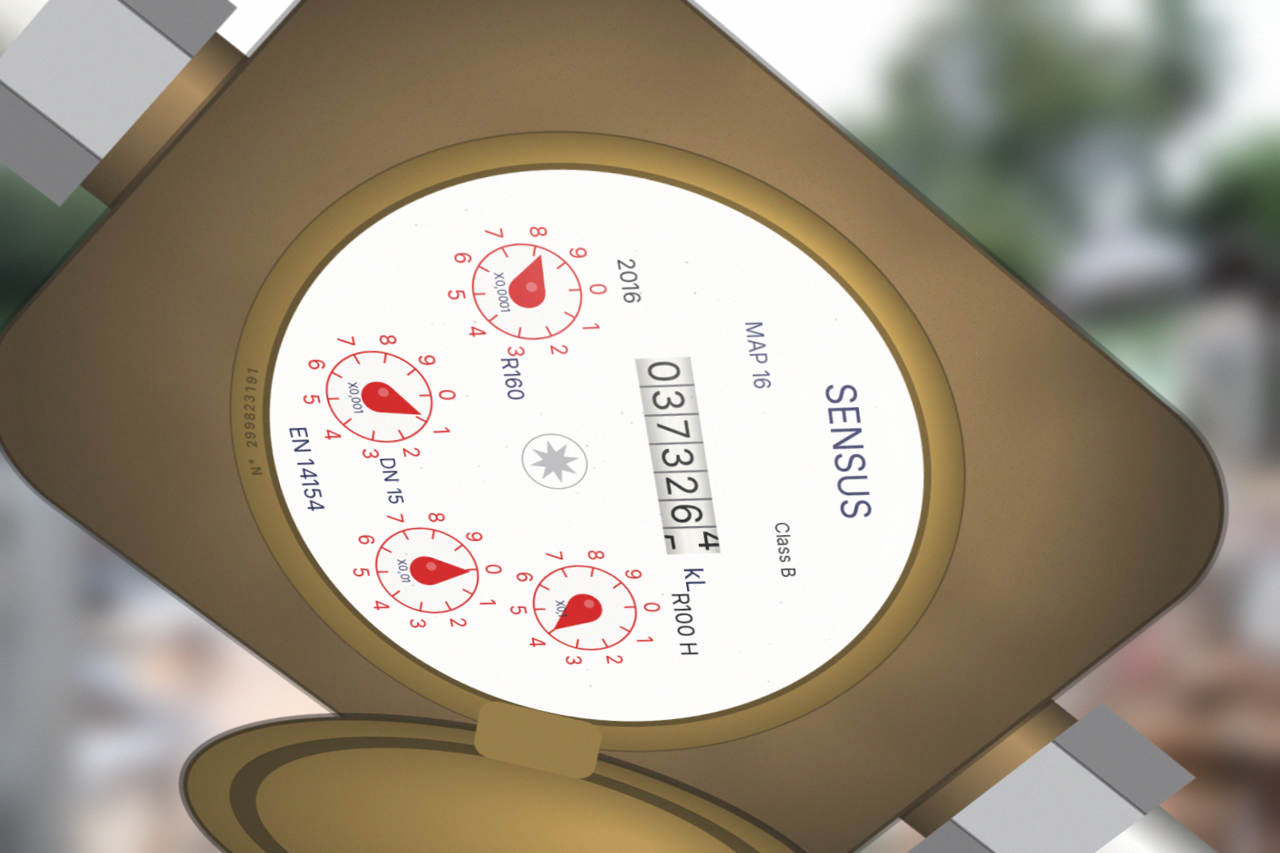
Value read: 373264.4008 kL
